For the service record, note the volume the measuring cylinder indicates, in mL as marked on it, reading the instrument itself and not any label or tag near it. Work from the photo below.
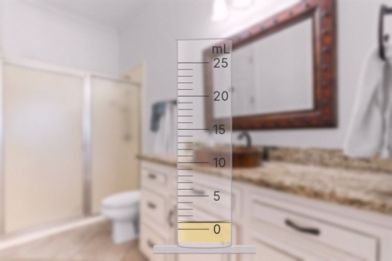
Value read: 1 mL
